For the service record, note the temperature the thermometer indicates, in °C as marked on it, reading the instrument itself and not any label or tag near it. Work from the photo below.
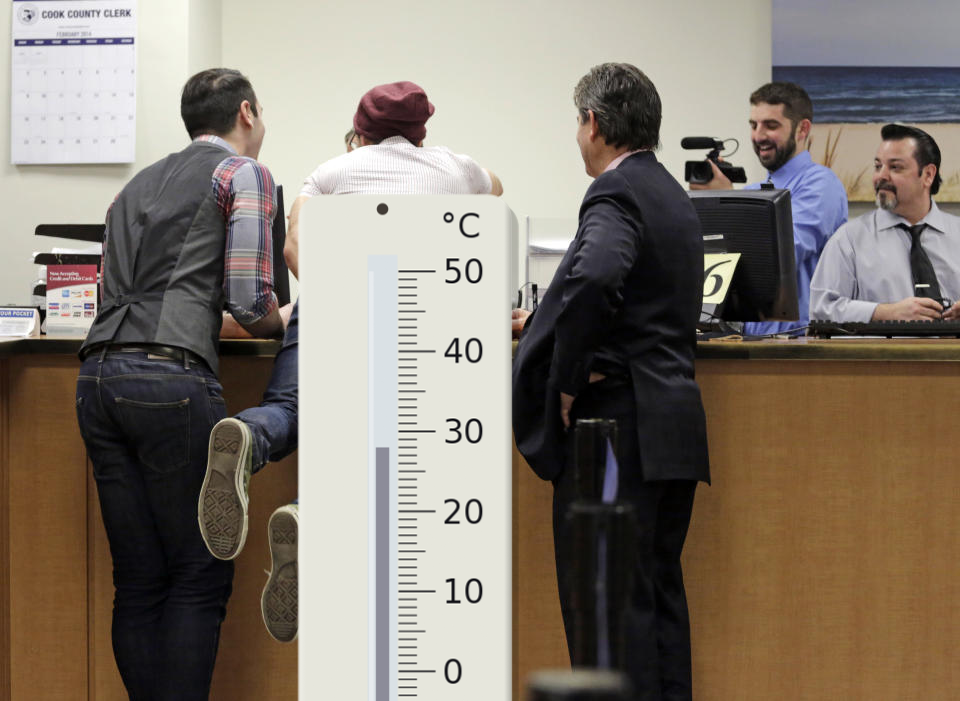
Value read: 28 °C
